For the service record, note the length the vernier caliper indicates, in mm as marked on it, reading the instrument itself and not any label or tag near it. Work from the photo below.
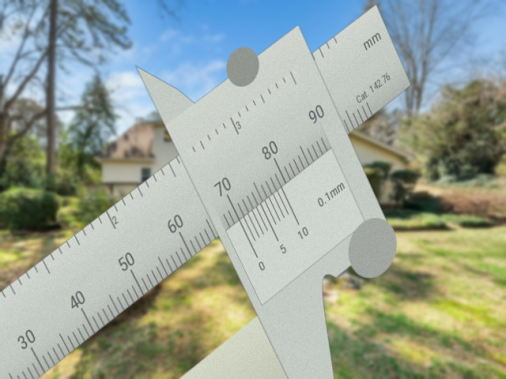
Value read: 70.0 mm
